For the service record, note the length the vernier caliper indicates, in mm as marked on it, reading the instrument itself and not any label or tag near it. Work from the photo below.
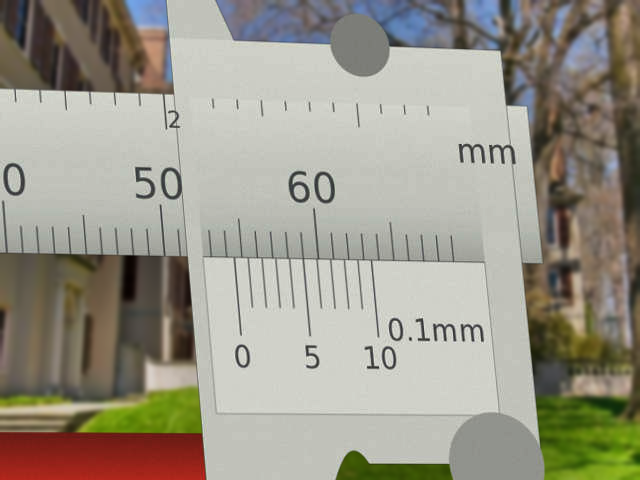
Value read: 54.5 mm
